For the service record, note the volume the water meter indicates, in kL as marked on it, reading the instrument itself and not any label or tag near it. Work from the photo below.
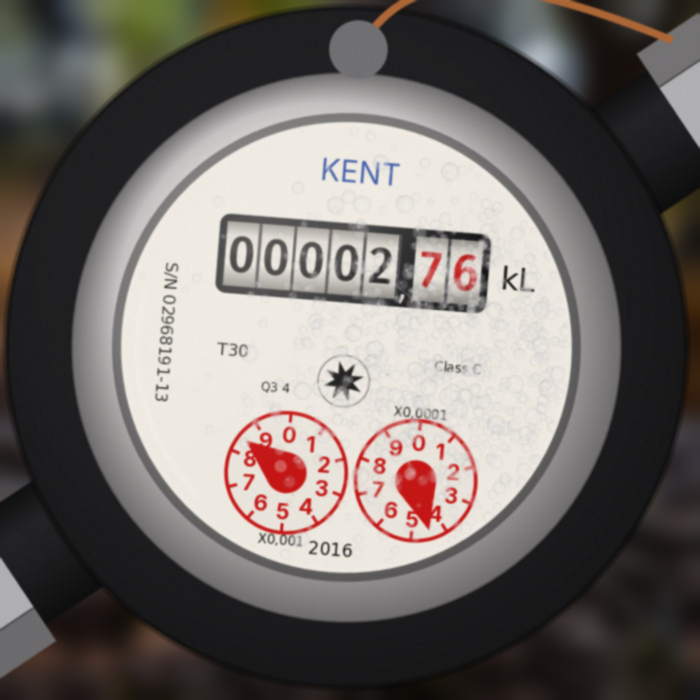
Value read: 2.7684 kL
